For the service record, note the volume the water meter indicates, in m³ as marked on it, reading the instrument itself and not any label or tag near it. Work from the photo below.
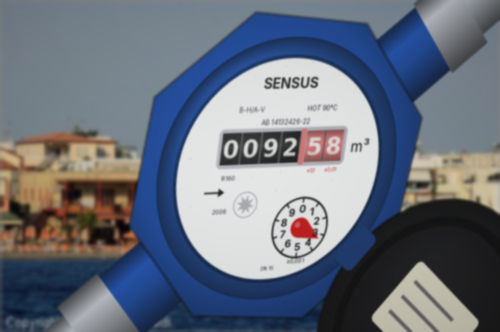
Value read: 92.583 m³
